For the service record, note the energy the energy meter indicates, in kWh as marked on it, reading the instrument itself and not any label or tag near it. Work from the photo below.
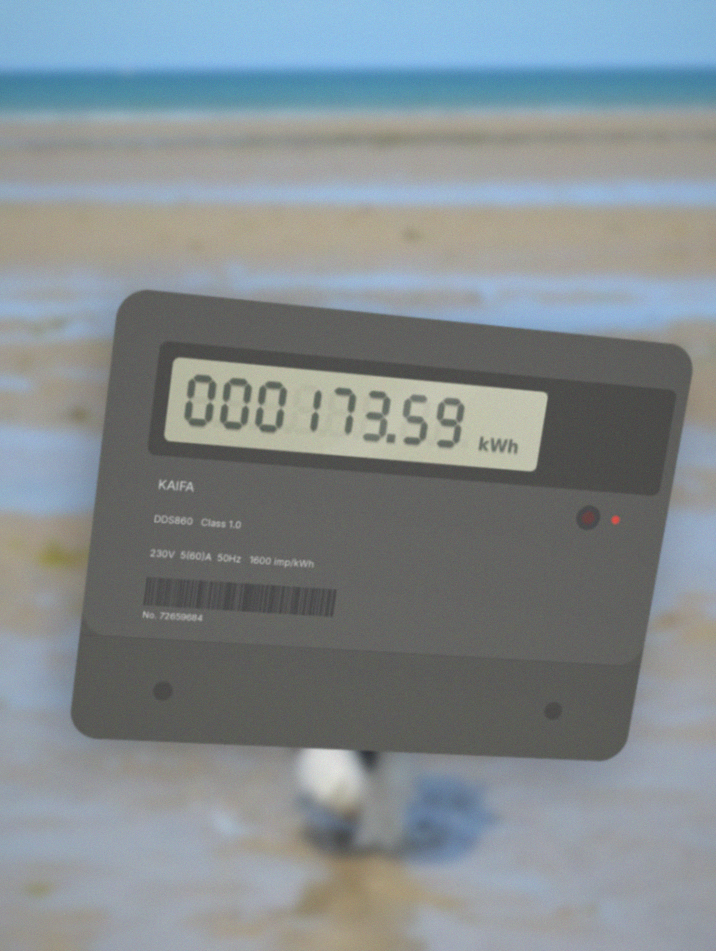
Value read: 173.59 kWh
